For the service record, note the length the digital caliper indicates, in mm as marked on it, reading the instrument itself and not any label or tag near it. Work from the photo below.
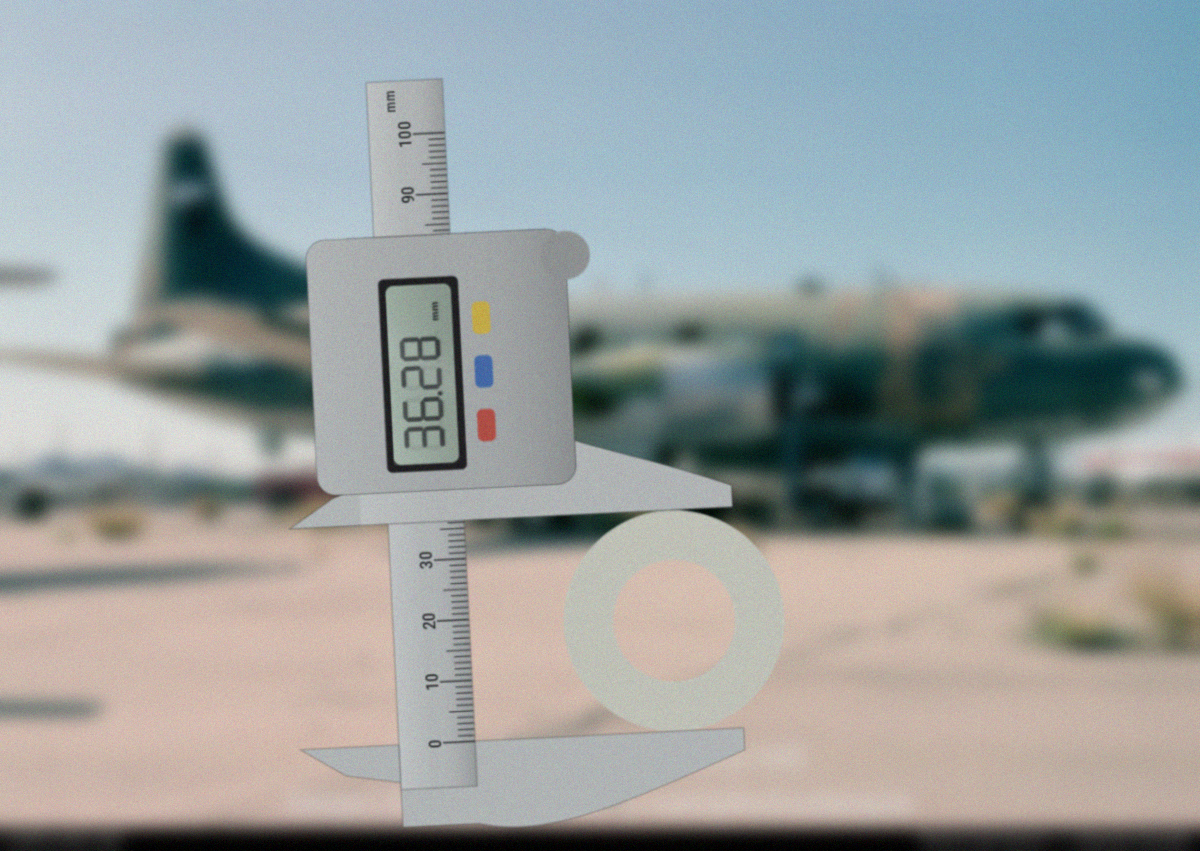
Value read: 36.28 mm
